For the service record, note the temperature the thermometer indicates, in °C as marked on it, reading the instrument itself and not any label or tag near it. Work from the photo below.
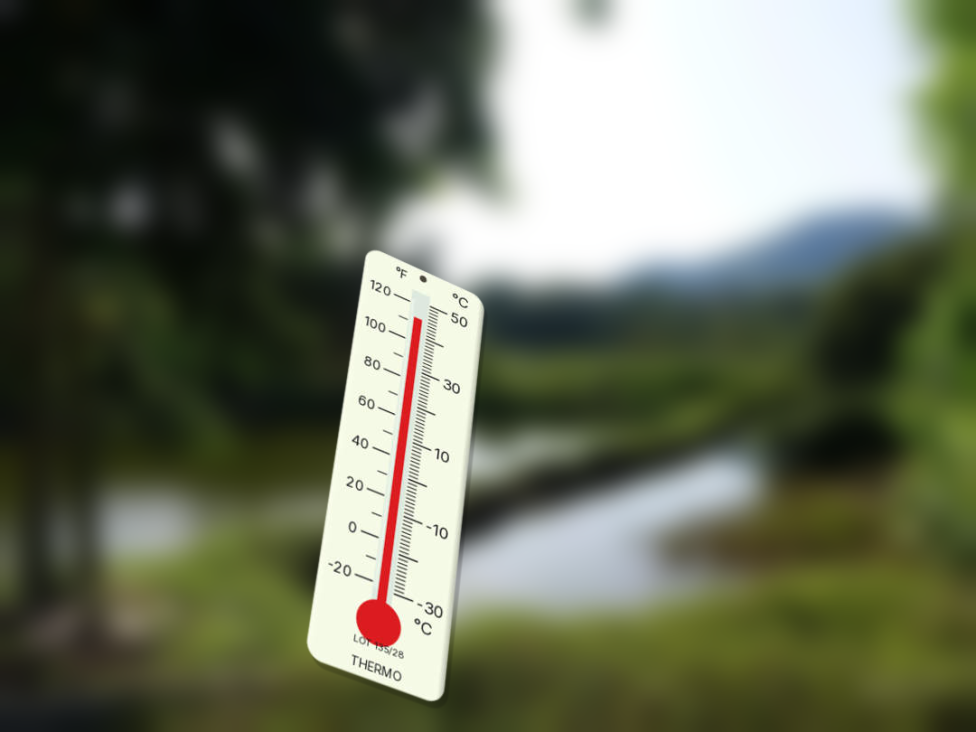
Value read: 45 °C
